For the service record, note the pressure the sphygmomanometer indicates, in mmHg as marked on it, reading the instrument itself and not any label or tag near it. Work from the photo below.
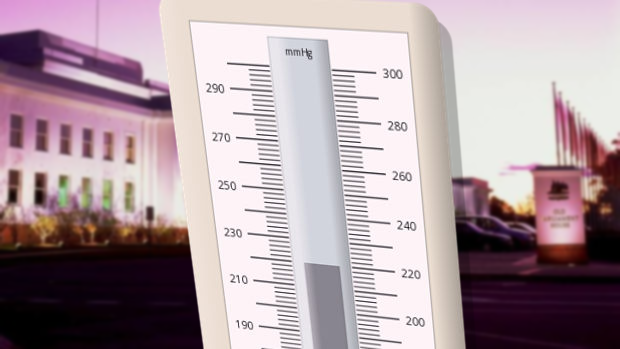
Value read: 220 mmHg
